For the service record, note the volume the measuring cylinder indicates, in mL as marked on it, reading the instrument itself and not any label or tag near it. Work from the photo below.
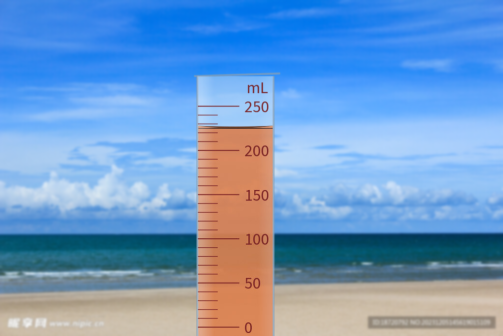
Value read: 225 mL
